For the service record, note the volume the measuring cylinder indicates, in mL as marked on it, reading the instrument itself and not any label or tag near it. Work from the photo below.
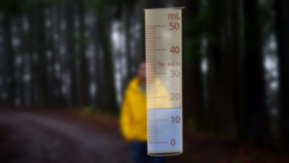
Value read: 15 mL
